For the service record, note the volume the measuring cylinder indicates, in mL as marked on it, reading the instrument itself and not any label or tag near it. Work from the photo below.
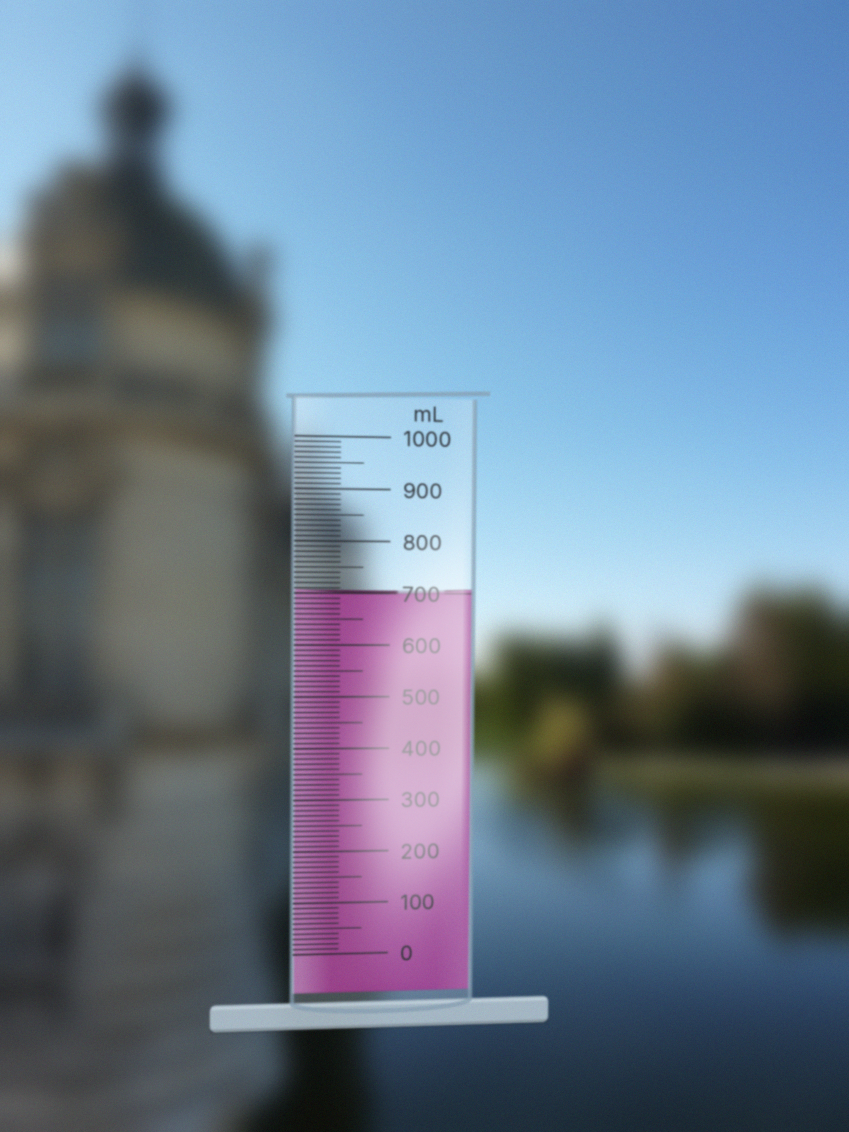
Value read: 700 mL
